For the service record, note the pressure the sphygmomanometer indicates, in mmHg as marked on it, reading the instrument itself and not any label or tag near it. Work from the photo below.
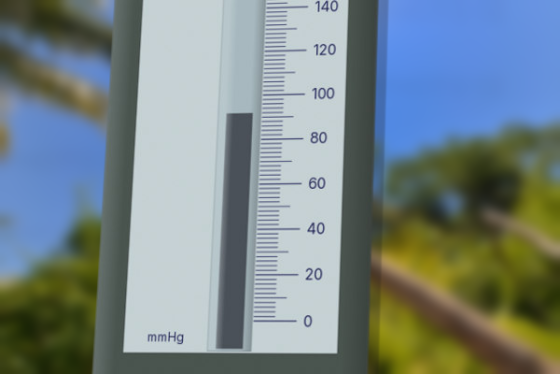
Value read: 92 mmHg
